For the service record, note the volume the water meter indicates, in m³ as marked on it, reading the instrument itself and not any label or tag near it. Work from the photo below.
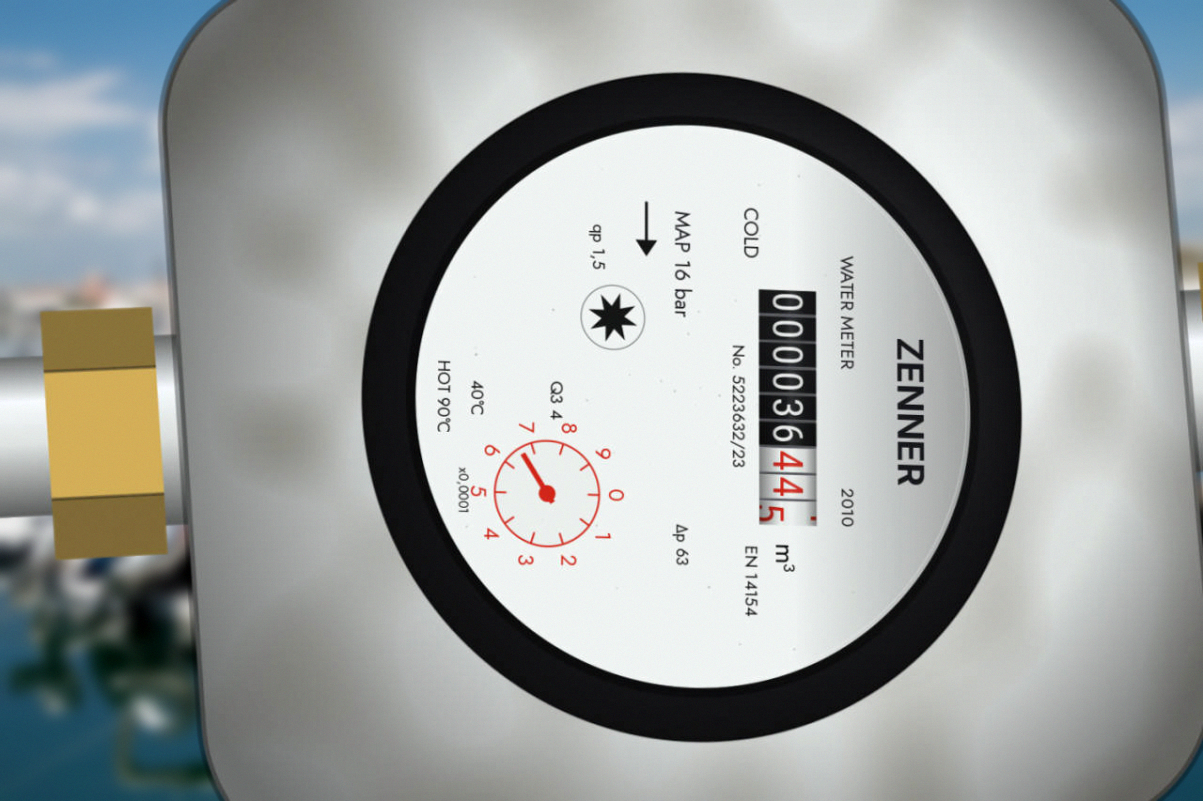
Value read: 36.4446 m³
